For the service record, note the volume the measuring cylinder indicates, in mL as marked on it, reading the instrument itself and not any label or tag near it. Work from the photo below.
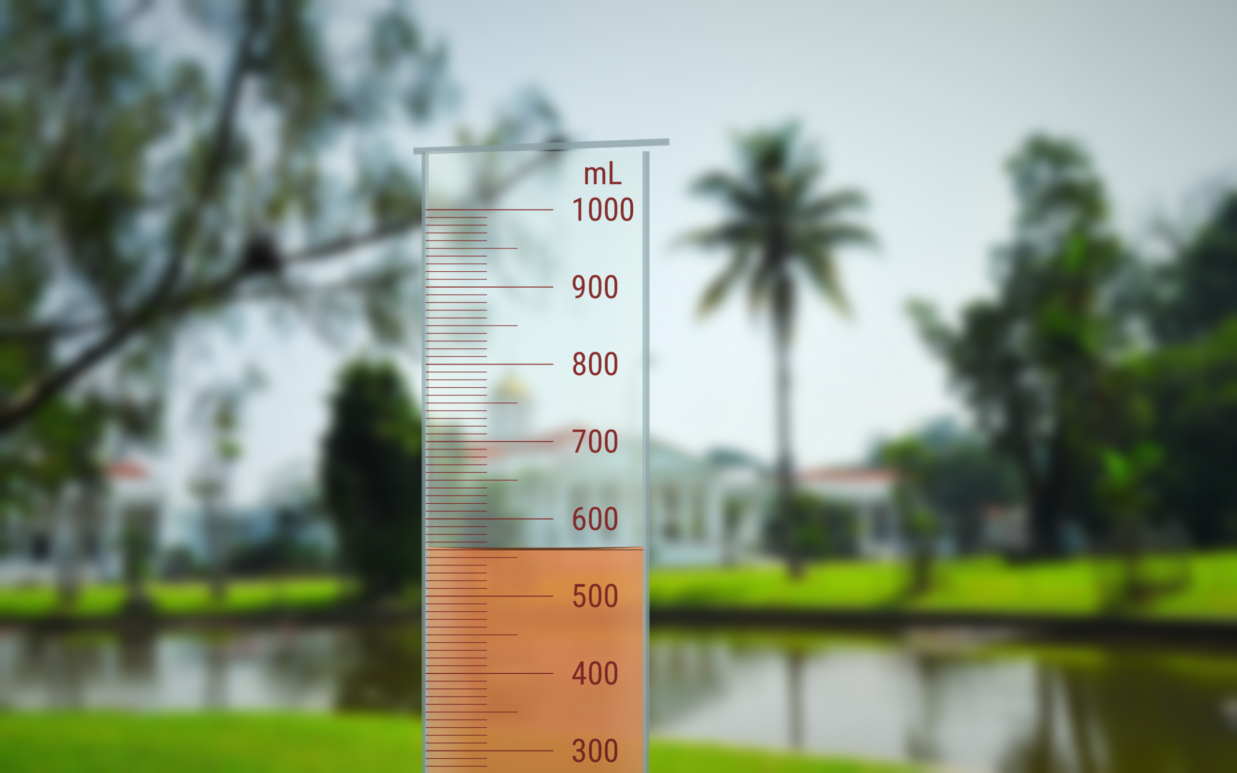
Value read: 560 mL
